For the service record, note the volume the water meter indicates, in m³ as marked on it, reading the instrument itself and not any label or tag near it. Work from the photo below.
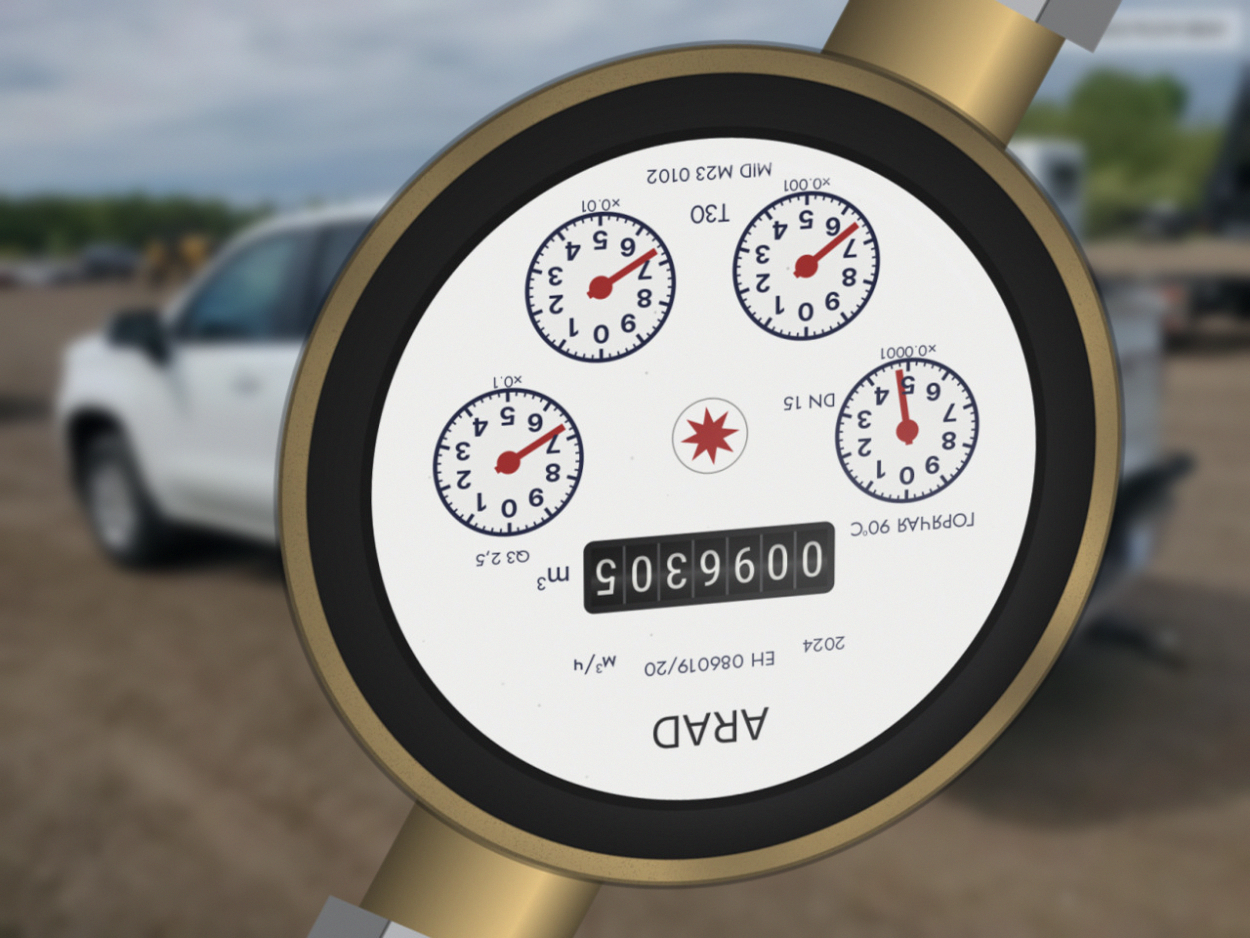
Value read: 96305.6664 m³
